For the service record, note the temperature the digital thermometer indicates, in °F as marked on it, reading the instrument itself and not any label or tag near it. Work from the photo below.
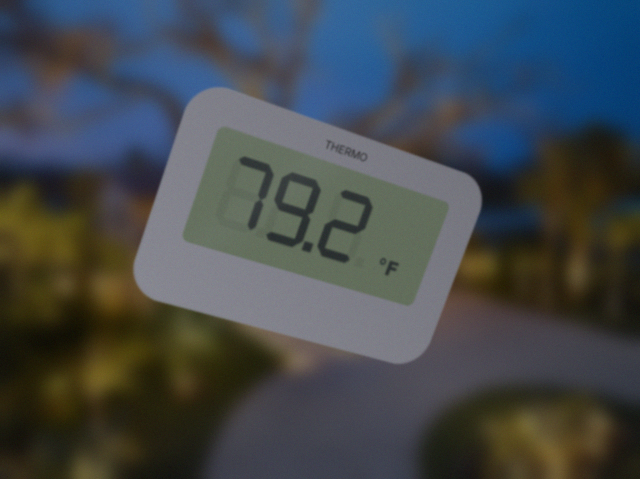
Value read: 79.2 °F
